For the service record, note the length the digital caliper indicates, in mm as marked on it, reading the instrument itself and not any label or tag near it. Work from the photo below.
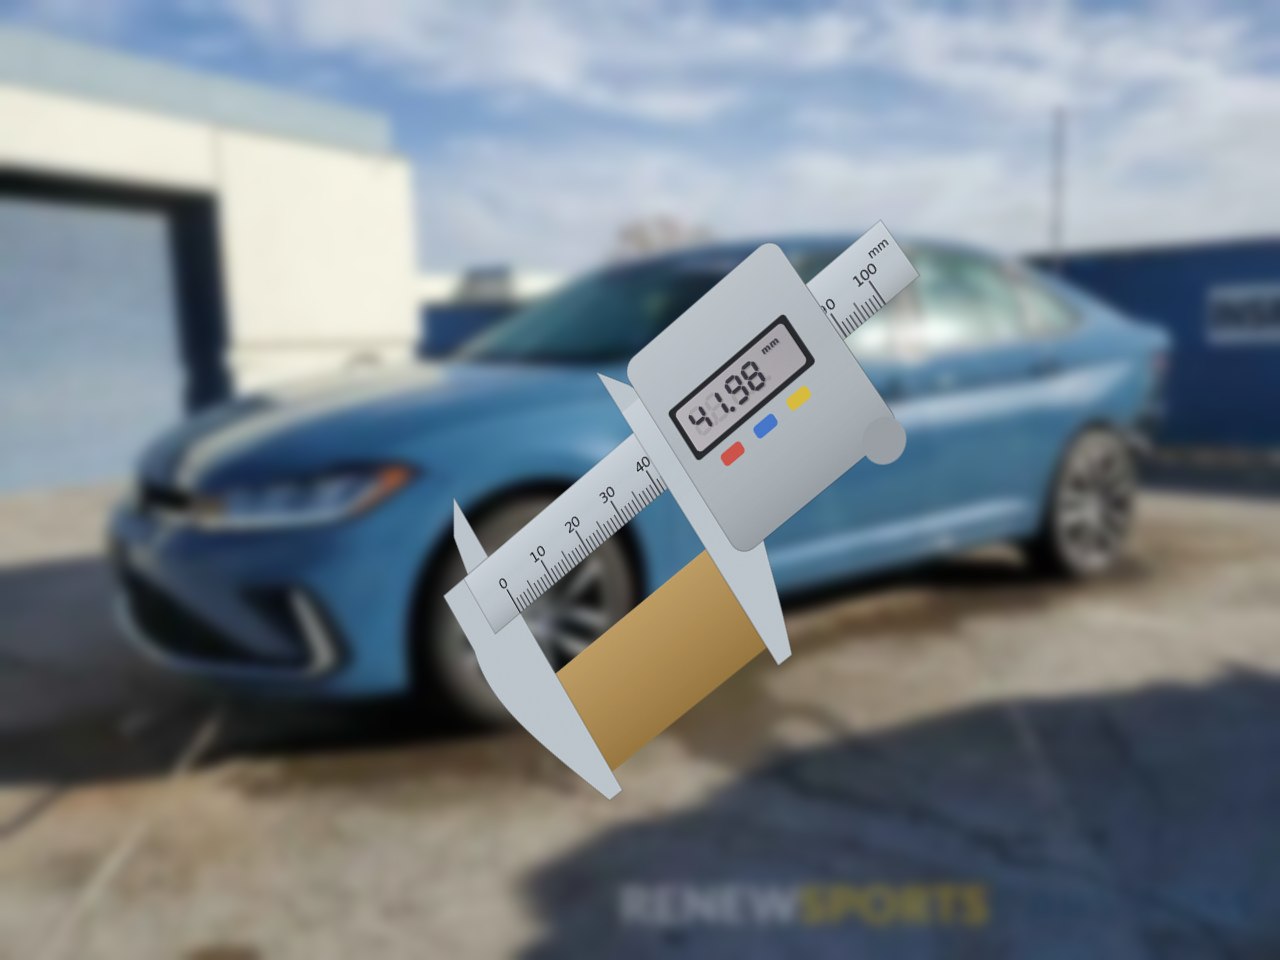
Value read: 41.98 mm
